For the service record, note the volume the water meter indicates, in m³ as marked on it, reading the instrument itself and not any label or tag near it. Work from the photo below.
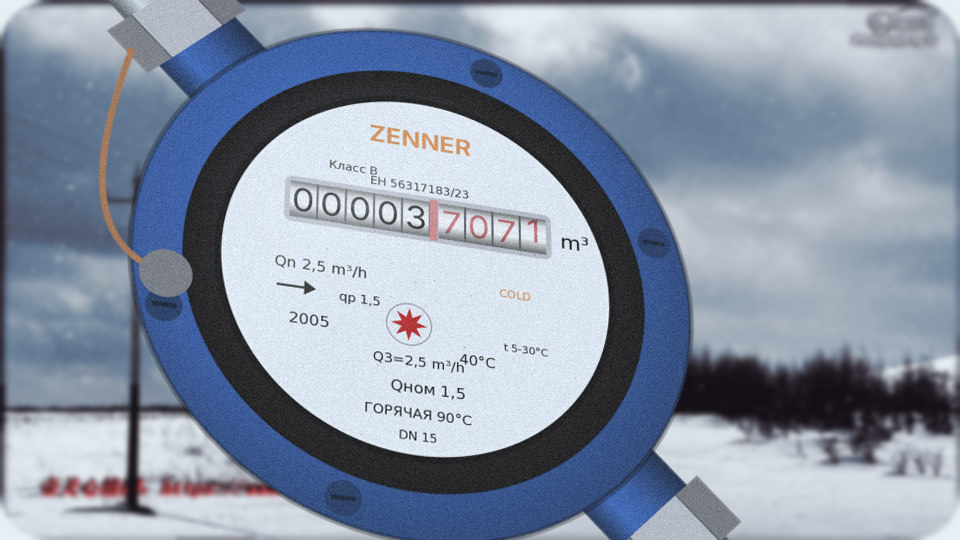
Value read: 3.7071 m³
